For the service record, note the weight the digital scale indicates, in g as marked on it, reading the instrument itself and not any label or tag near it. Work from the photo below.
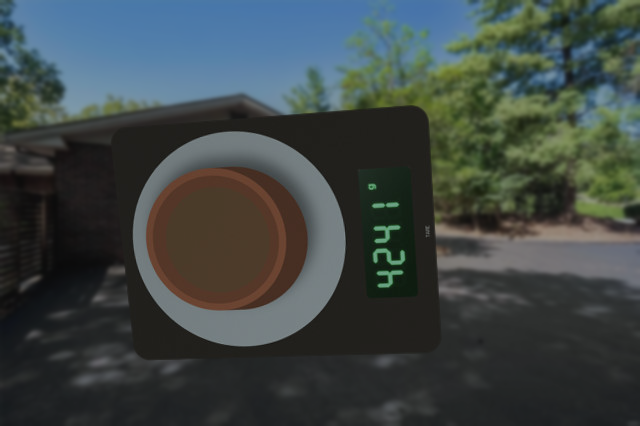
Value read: 4241 g
